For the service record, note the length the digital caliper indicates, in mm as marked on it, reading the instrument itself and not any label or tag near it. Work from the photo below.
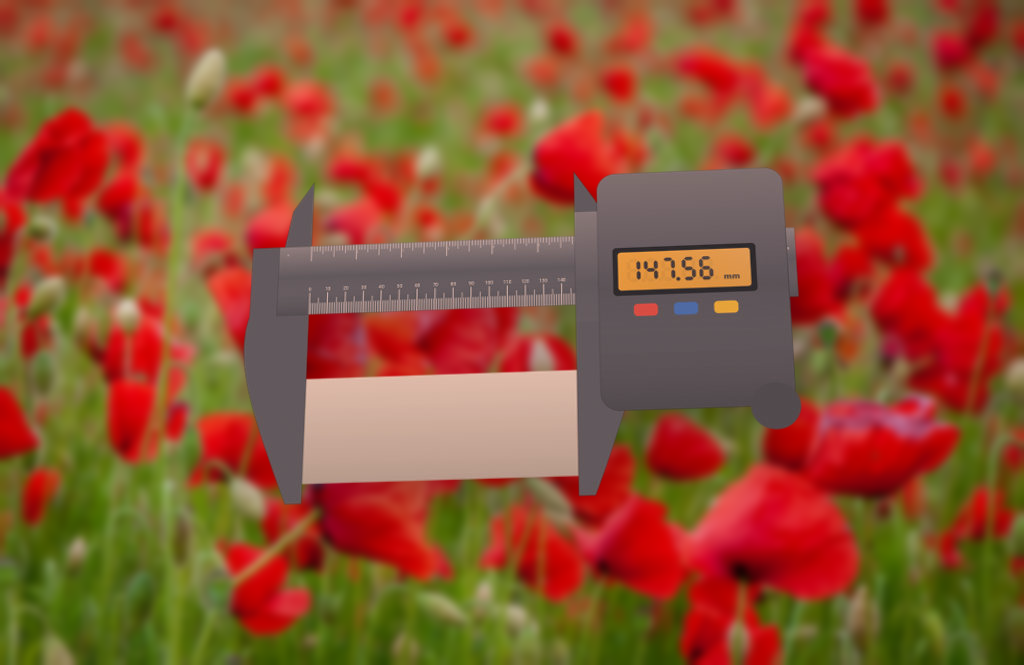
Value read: 147.56 mm
